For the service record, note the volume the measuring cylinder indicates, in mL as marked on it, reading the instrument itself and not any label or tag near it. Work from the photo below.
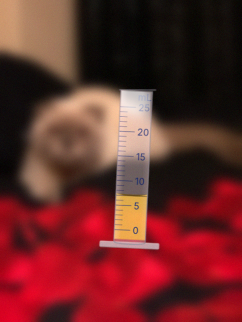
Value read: 7 mL
